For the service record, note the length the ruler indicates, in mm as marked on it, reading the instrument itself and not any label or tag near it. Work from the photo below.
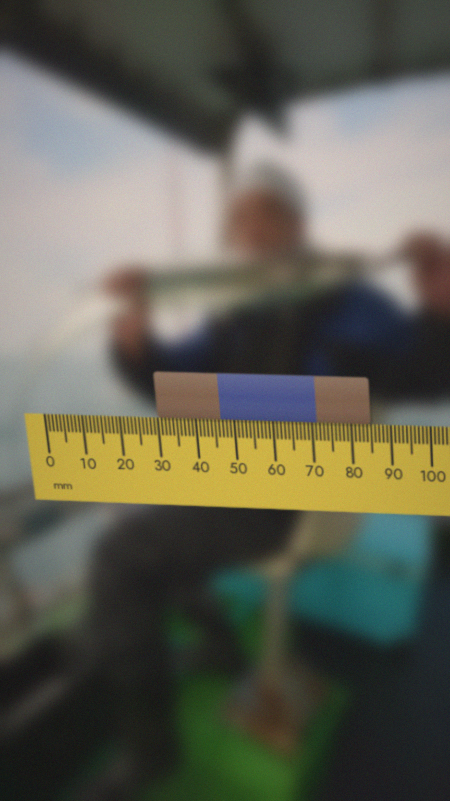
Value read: 55 mm
